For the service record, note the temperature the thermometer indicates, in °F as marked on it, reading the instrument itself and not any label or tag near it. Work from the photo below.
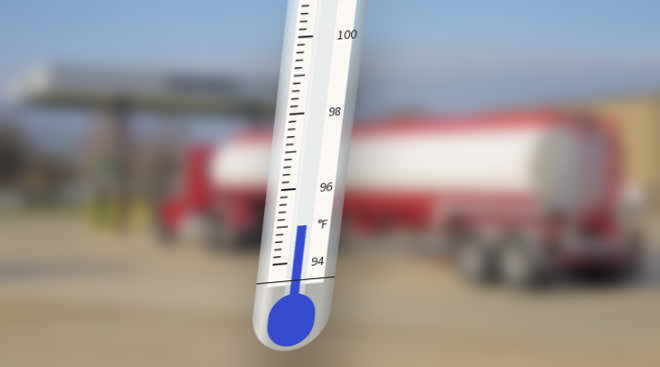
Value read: 95 °F
